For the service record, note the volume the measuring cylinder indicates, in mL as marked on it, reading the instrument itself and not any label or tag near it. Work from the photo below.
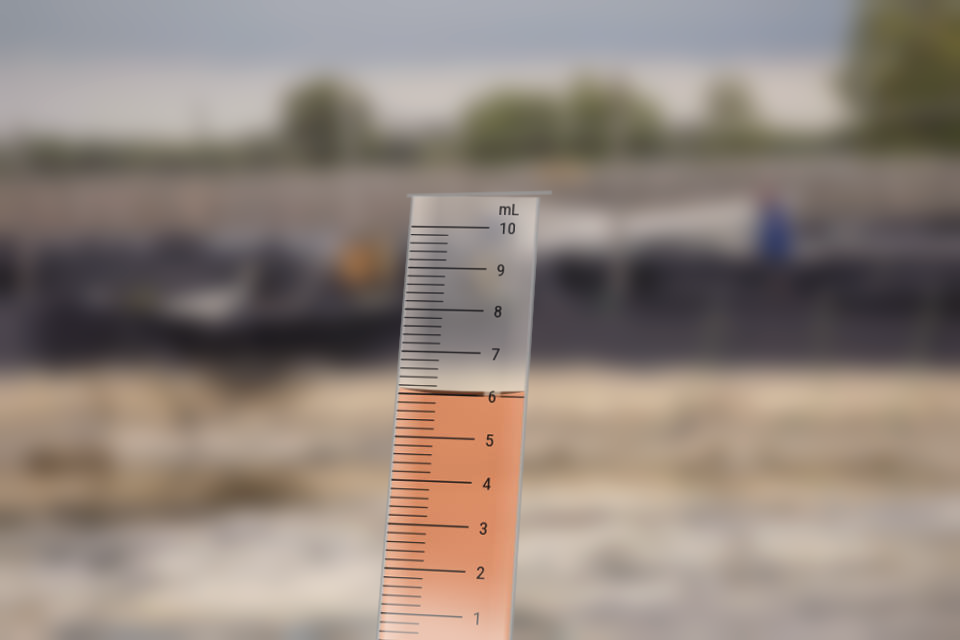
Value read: 6 mL
